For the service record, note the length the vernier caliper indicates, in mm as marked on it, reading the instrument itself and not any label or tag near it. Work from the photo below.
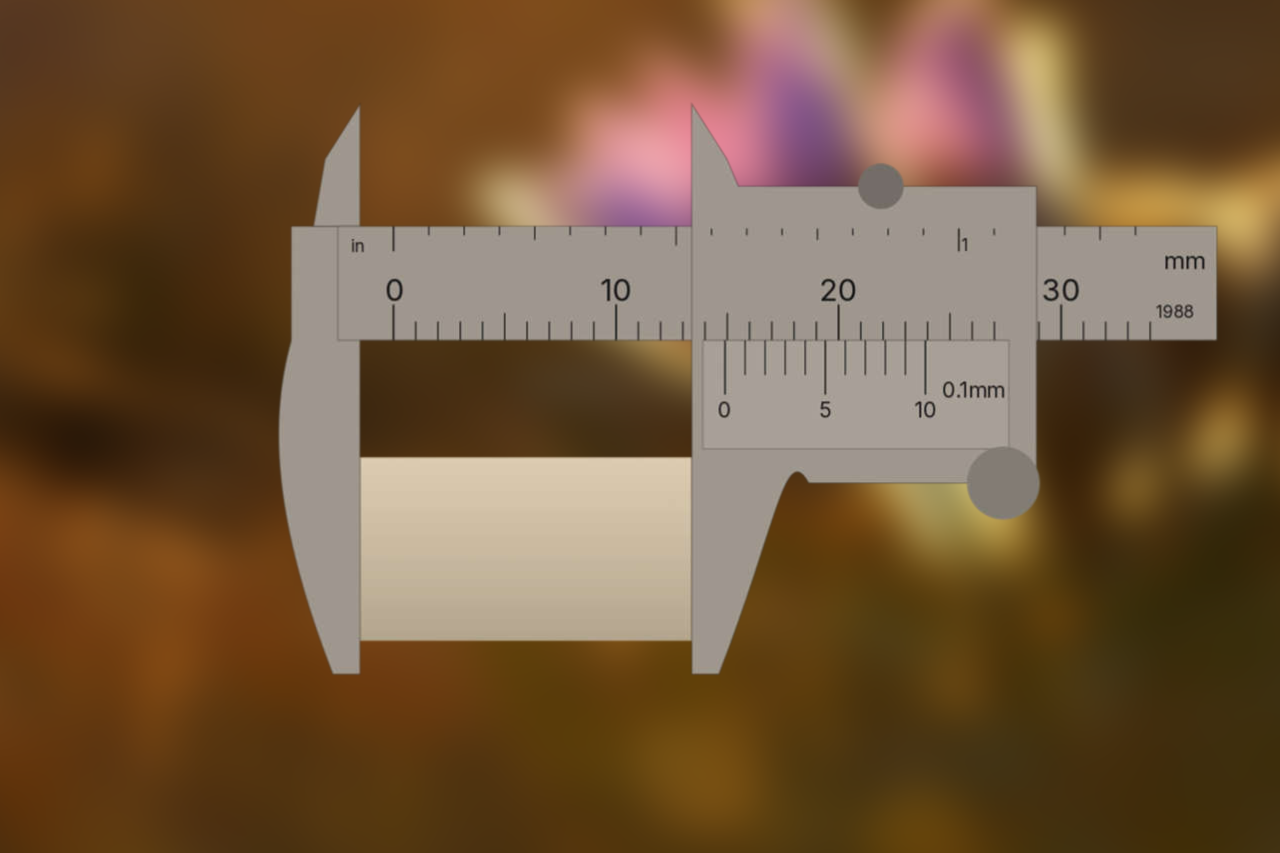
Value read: 14.9 mm
